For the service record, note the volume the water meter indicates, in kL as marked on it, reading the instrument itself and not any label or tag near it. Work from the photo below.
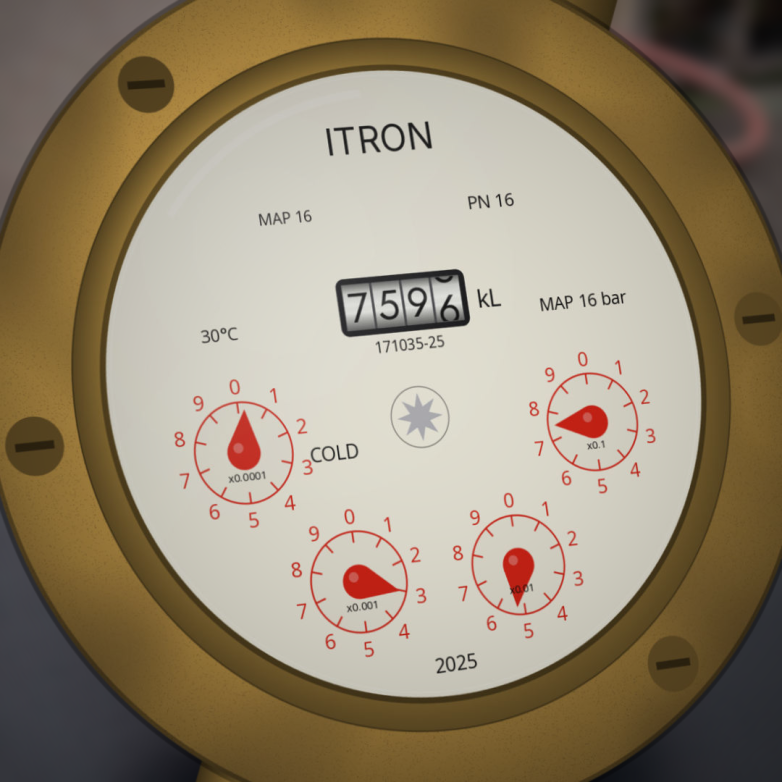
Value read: 7595.7530 kL
